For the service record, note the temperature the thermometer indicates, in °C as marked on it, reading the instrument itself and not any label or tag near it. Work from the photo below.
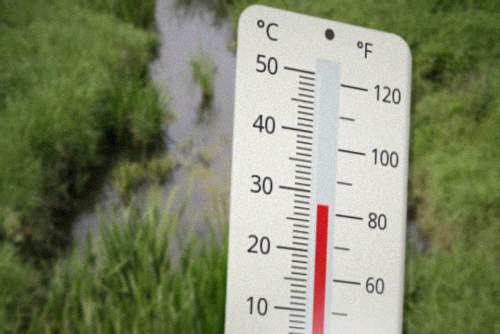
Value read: 28 °C
